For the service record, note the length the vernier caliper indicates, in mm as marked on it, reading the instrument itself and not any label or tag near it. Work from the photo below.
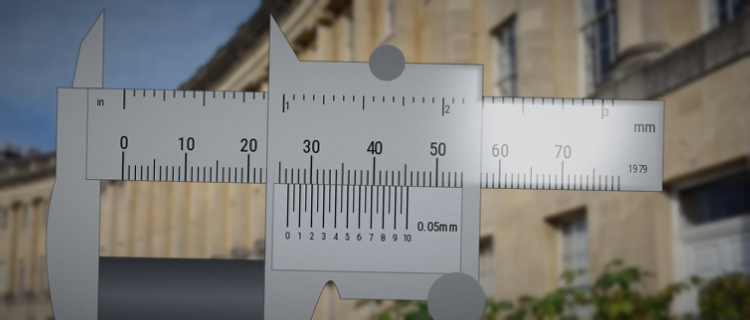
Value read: 26.4 mm
